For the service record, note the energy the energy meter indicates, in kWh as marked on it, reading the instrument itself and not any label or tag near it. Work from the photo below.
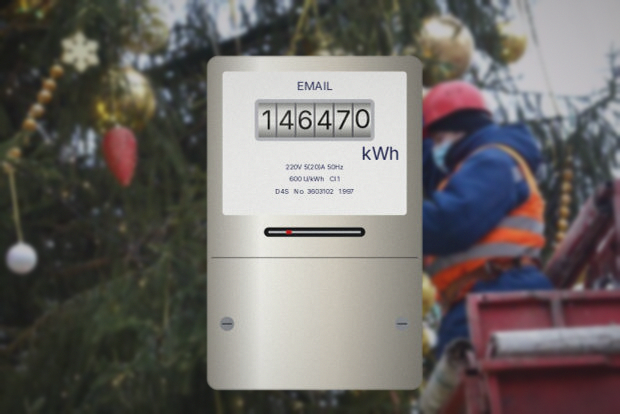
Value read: 146470 kWh
